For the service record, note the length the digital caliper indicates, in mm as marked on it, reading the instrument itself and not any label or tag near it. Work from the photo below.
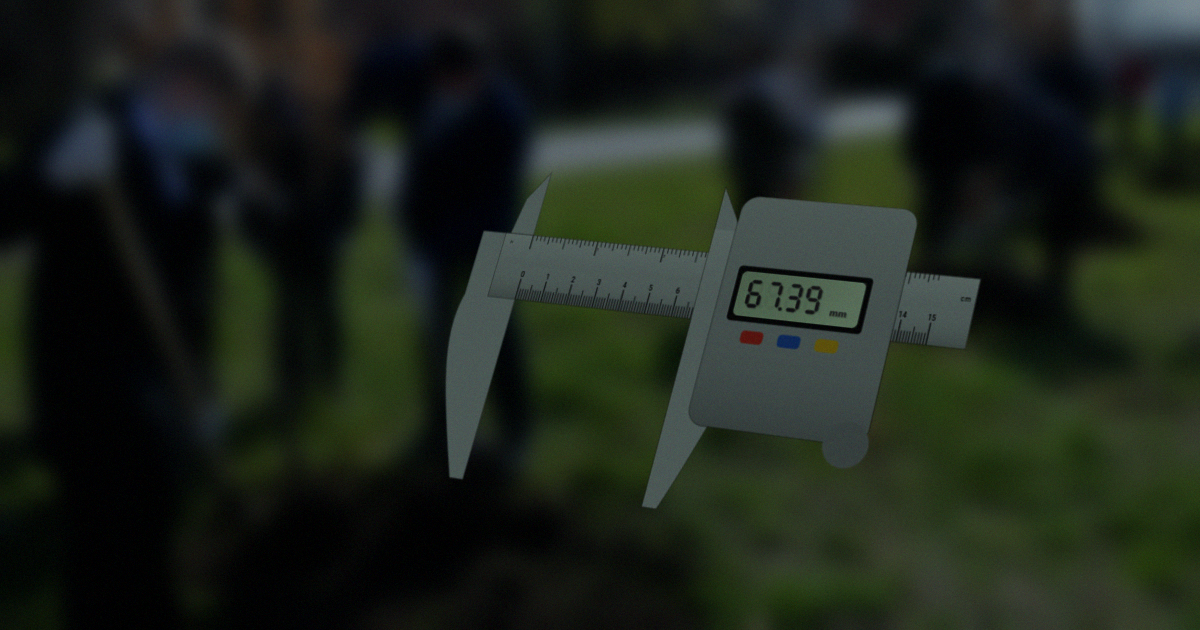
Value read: 67.39 mm
